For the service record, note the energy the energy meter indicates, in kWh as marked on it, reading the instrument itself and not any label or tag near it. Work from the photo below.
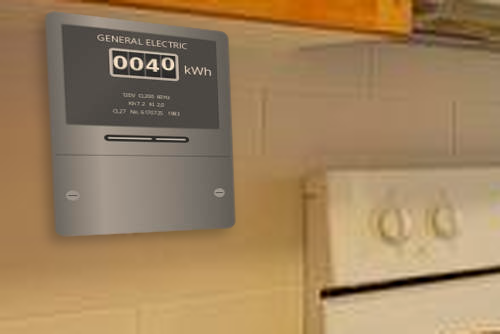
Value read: 40 kWh
